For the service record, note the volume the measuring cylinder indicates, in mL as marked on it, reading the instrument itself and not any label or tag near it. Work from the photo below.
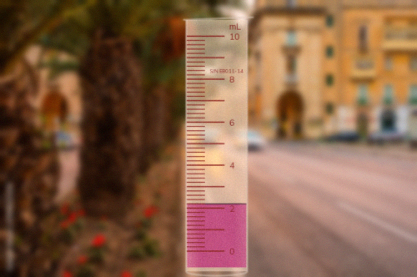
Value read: 2.2 mL
